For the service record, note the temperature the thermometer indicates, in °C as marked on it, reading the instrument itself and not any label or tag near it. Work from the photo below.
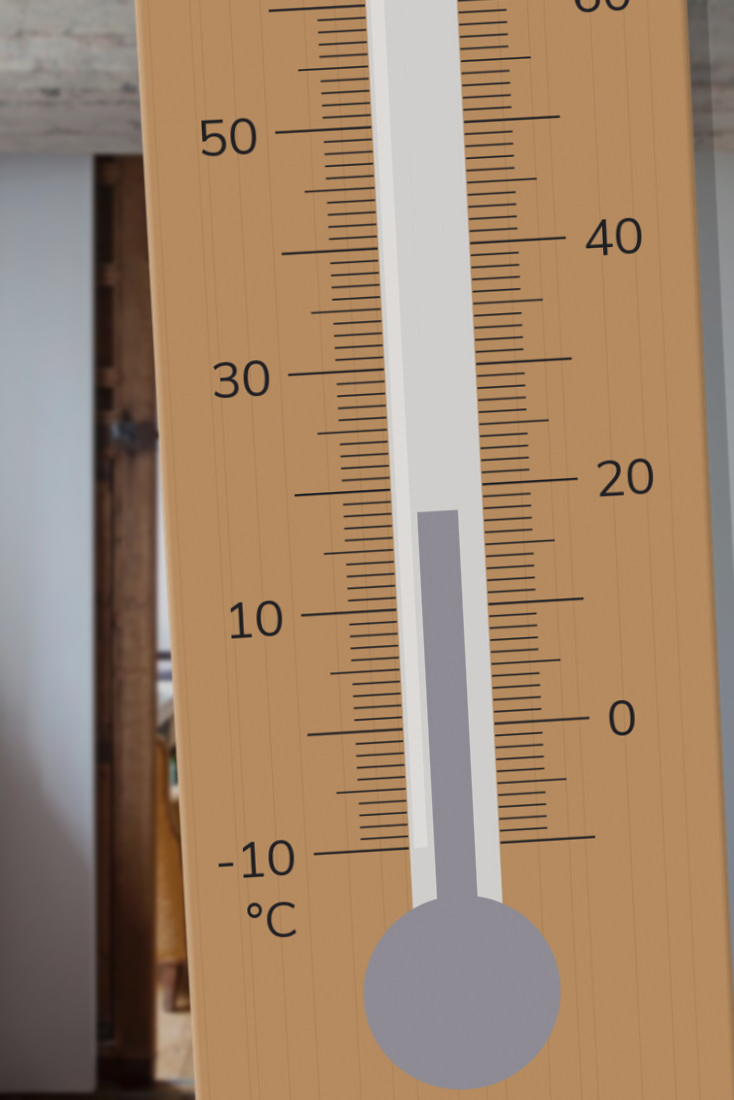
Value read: 18 °C
